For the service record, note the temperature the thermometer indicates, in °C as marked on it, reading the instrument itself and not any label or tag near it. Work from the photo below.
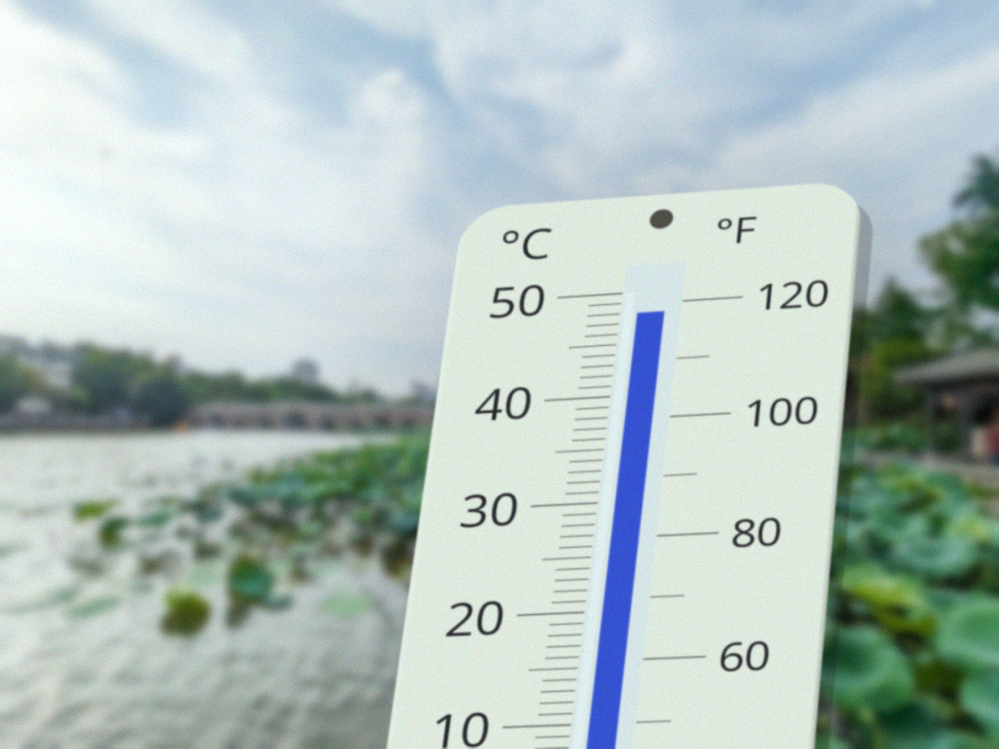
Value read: 48 °C
